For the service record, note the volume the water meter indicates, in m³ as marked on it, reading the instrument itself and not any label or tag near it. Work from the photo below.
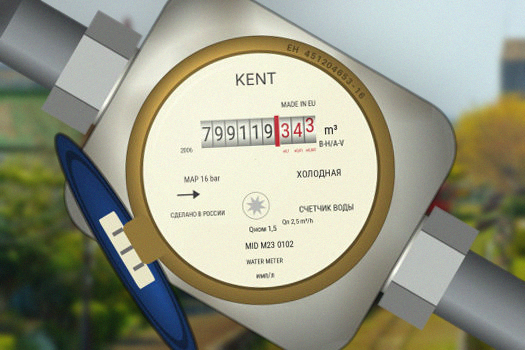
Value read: 799119.343 m³
